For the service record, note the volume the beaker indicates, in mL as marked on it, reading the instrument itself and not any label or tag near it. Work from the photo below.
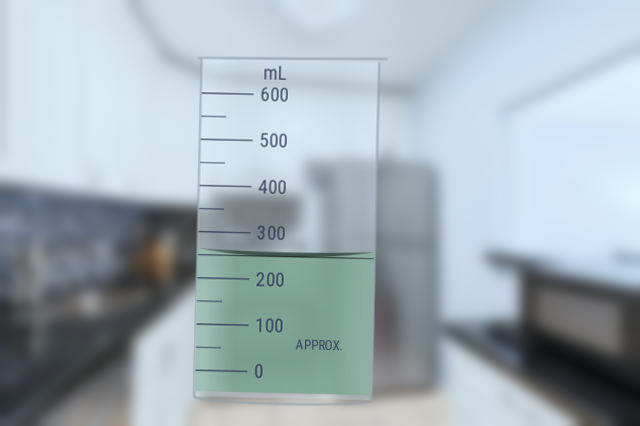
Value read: 250 mL
